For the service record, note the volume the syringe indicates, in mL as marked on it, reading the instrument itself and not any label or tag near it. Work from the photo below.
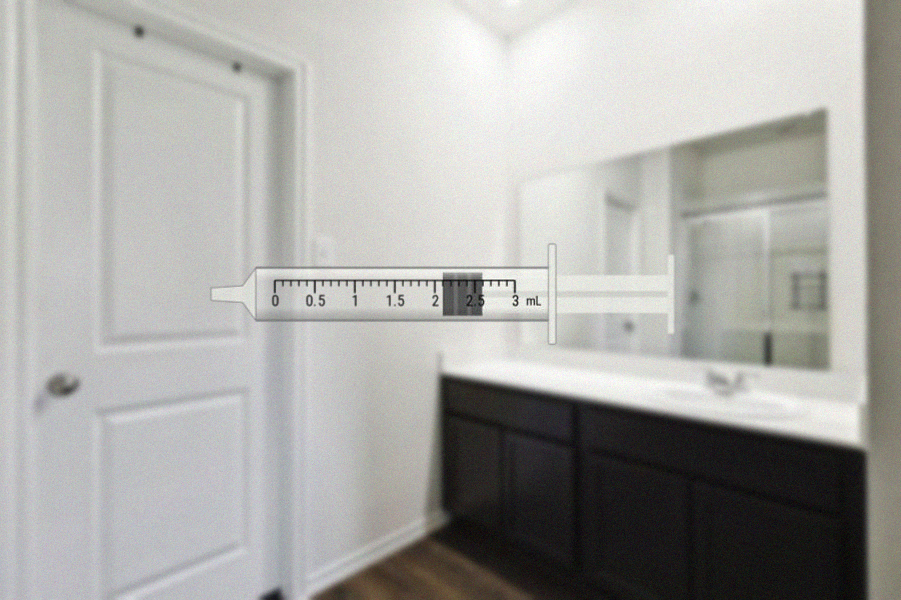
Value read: 2.1 mL
